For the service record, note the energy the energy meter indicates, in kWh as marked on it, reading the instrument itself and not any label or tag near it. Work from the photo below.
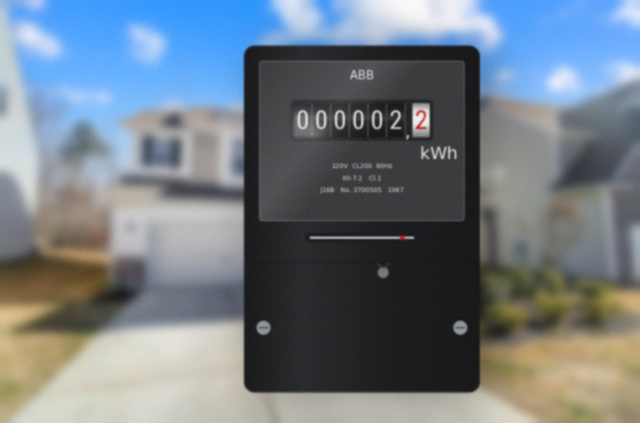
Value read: 2.2 kWh
